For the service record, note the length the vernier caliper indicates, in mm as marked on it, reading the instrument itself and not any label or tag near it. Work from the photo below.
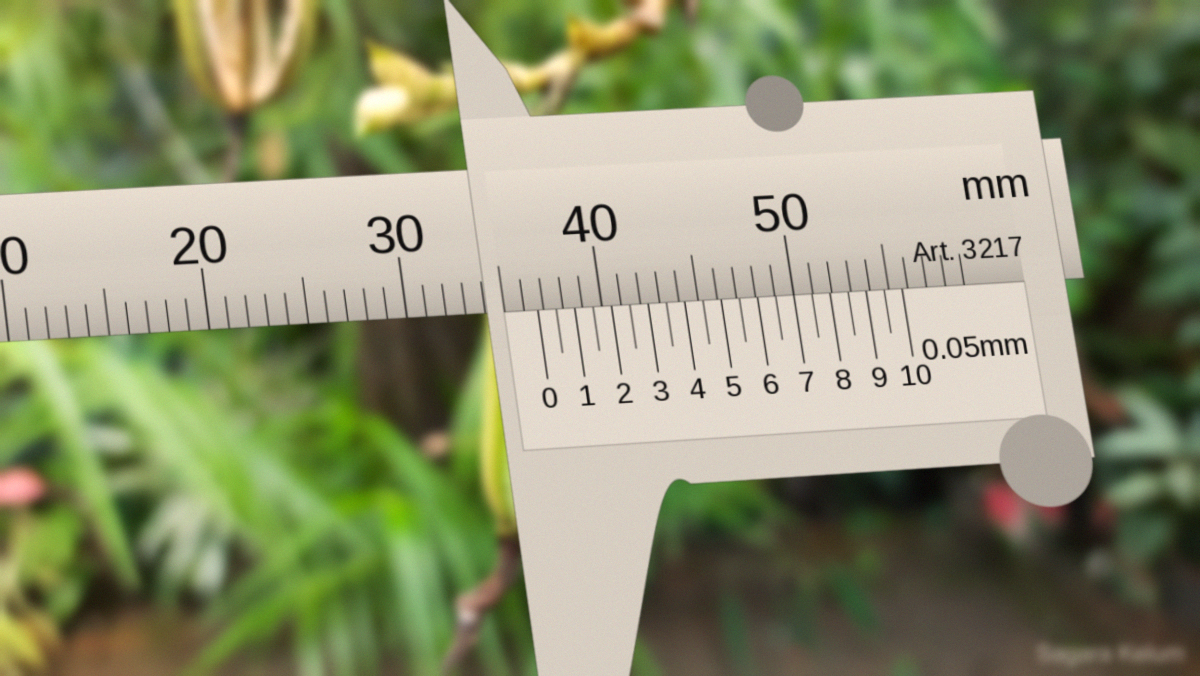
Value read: 36.7 mm
